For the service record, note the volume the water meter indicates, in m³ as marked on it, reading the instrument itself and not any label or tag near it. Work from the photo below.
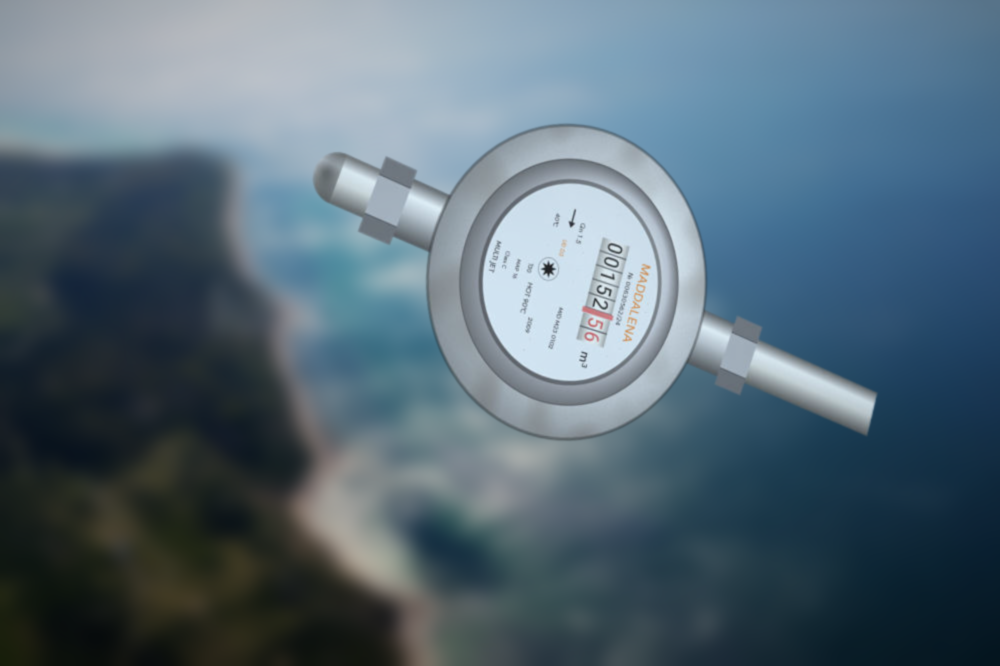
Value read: 152.56 m³
